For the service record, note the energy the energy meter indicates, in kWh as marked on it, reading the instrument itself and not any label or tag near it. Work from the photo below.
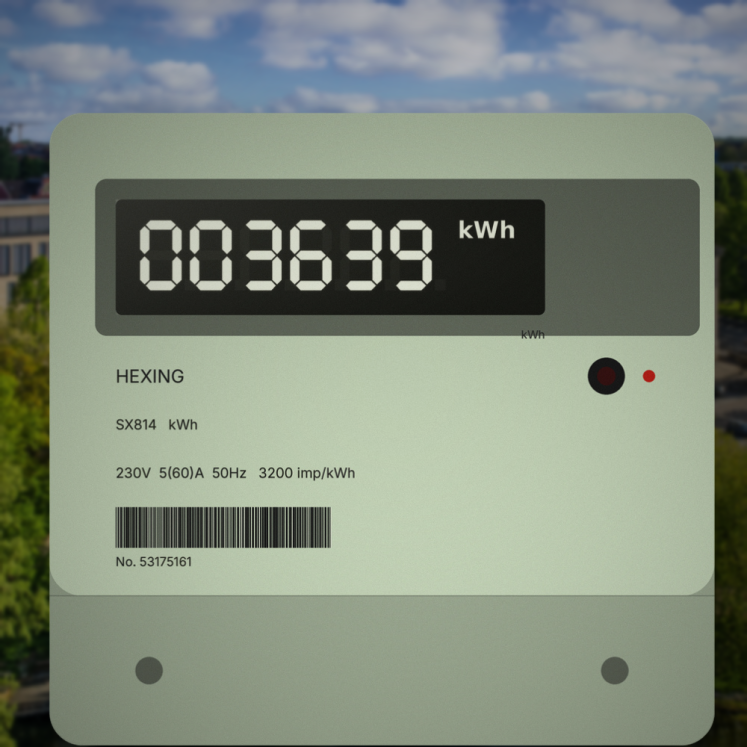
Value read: 3639 kWh
